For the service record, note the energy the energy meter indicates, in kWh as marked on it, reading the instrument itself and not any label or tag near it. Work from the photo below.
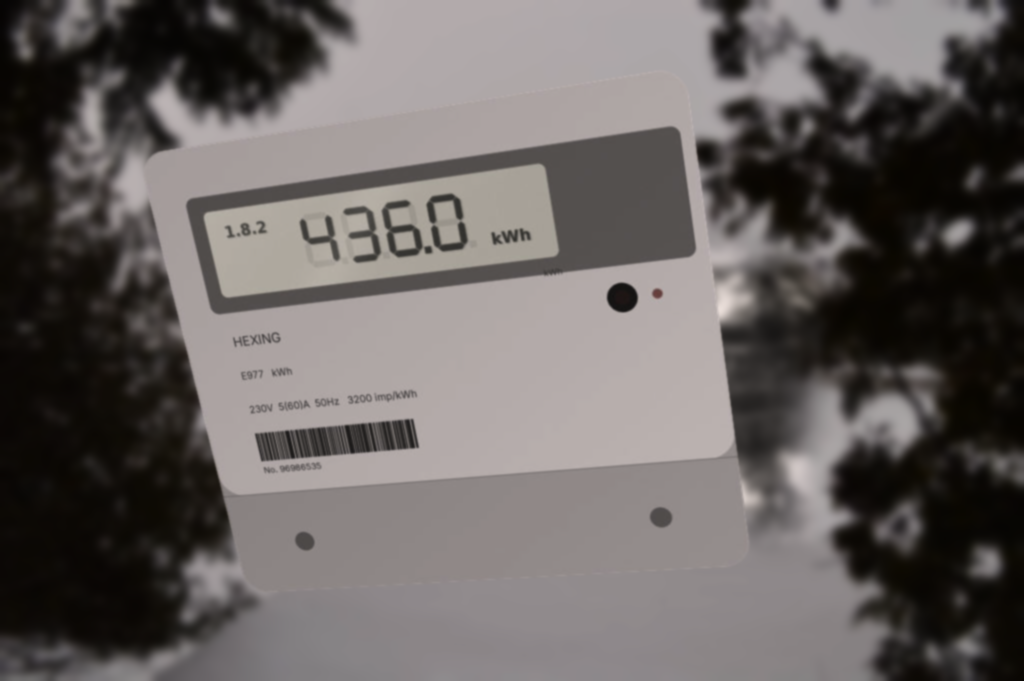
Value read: 436.0 kWh
